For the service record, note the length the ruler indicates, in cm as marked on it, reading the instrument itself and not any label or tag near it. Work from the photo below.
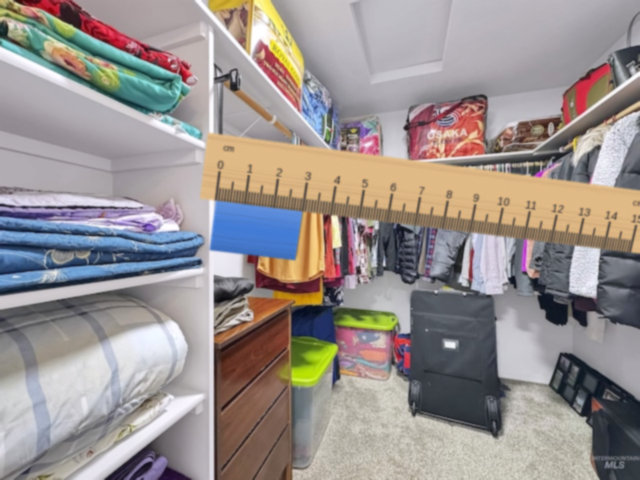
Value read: 3 cm
